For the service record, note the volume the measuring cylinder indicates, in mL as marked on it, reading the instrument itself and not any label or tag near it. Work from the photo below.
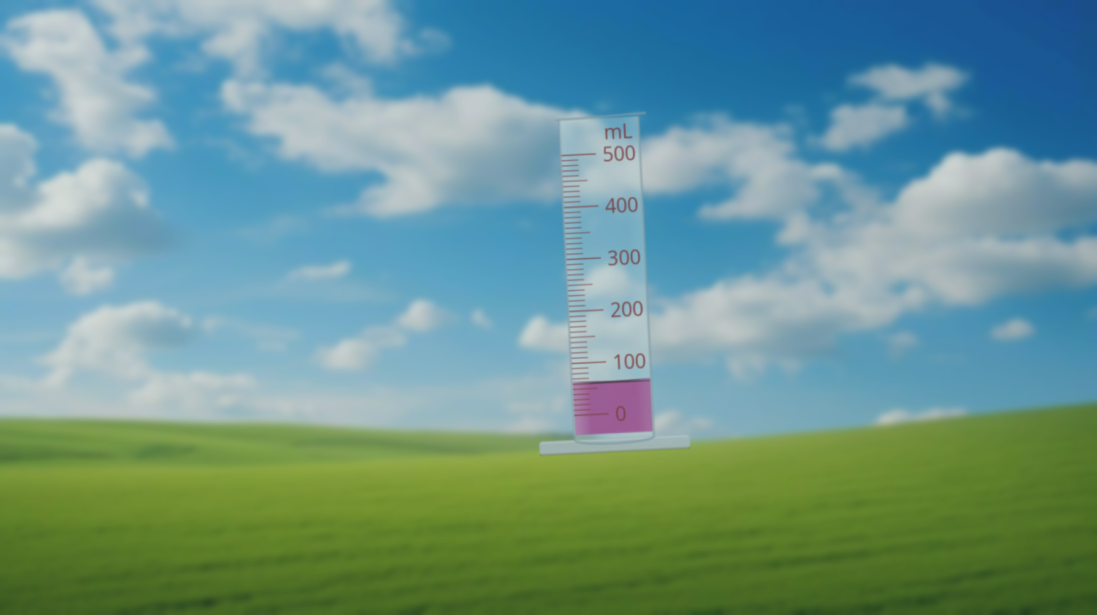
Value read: 60 mL
